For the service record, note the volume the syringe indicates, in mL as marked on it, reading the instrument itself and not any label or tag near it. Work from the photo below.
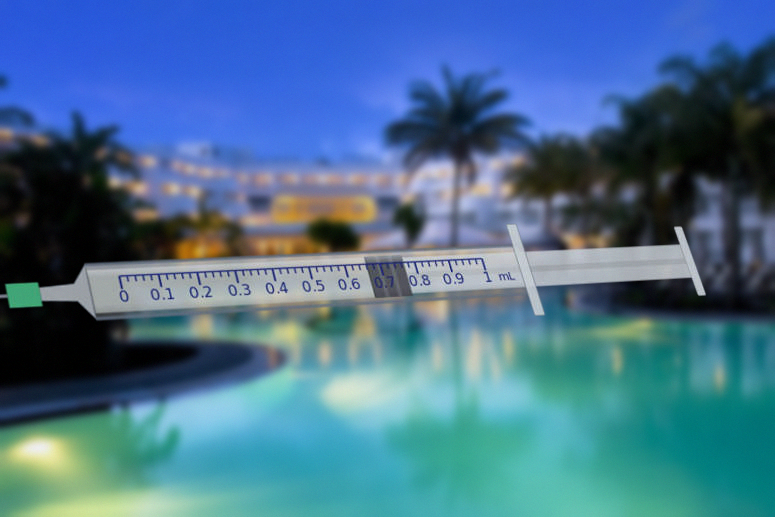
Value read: 0.66 mL
